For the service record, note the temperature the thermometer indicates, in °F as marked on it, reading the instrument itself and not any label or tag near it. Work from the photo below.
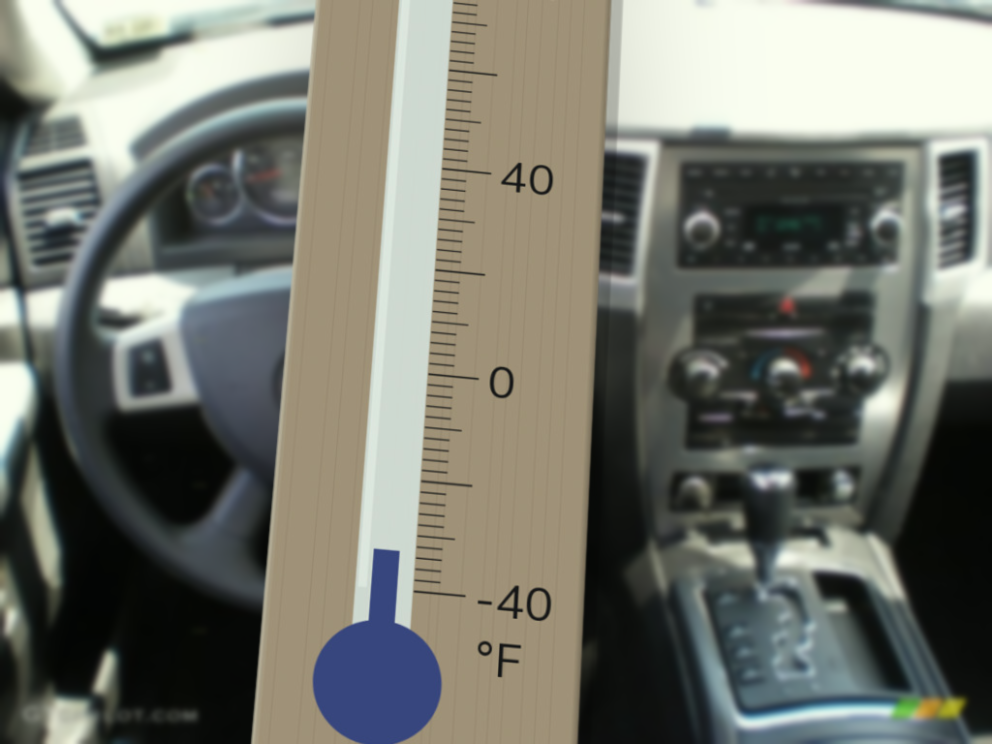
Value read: -33 °F
